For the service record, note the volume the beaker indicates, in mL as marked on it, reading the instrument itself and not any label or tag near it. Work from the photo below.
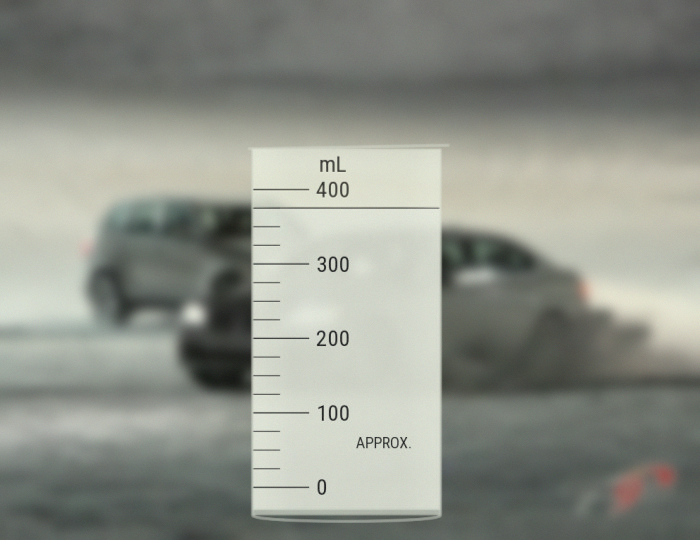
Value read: 375 mL
